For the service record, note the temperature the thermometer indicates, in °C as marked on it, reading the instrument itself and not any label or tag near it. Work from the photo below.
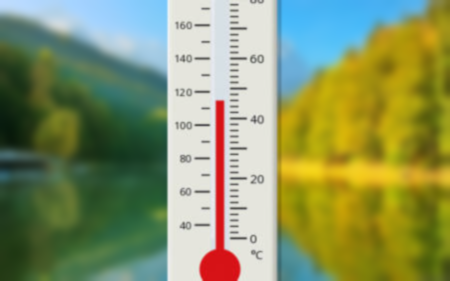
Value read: 46 °C
